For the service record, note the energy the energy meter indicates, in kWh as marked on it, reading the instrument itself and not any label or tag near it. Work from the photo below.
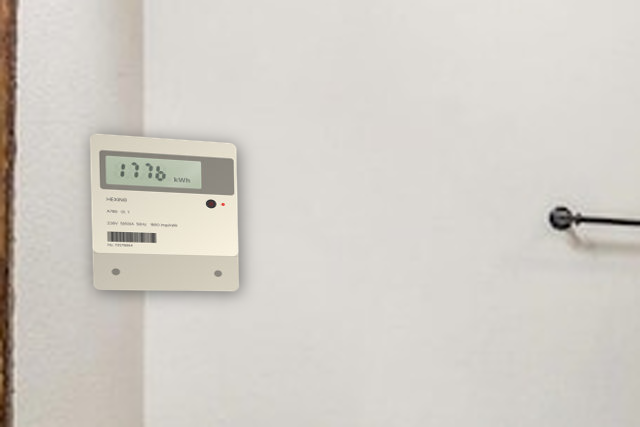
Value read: 1776 kWh
